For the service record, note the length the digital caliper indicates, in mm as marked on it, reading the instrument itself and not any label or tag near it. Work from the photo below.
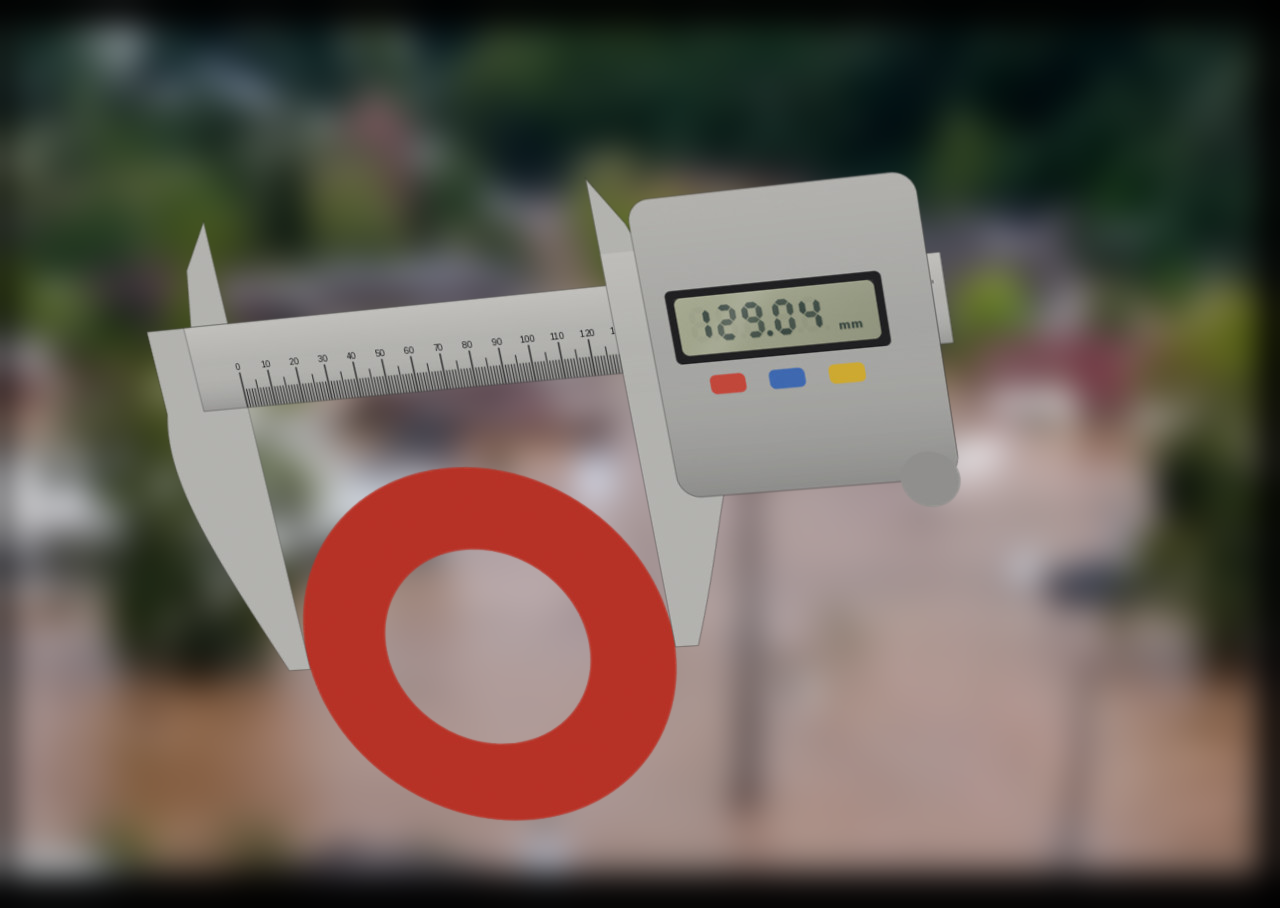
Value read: 129.04 mm
